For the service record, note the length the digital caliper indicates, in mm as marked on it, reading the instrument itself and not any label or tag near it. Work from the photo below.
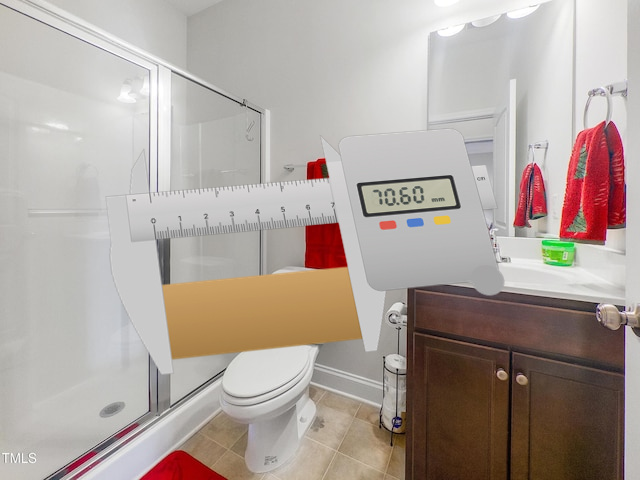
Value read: 70.60 mm
